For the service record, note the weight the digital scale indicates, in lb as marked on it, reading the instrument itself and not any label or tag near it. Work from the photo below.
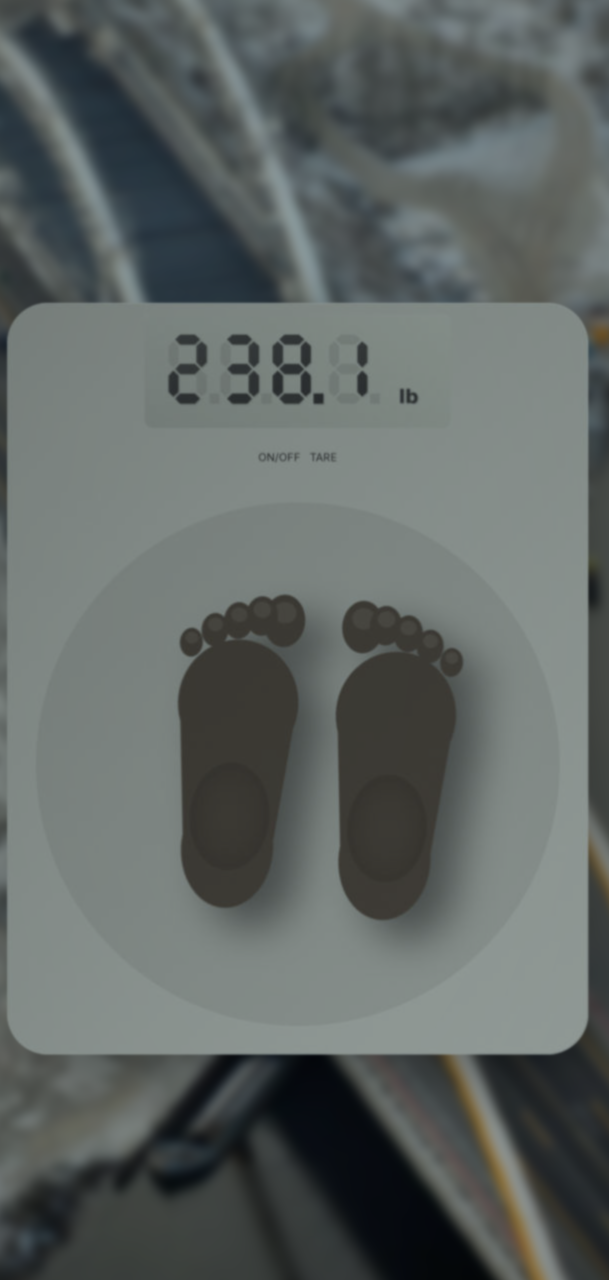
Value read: 238.1 lb
